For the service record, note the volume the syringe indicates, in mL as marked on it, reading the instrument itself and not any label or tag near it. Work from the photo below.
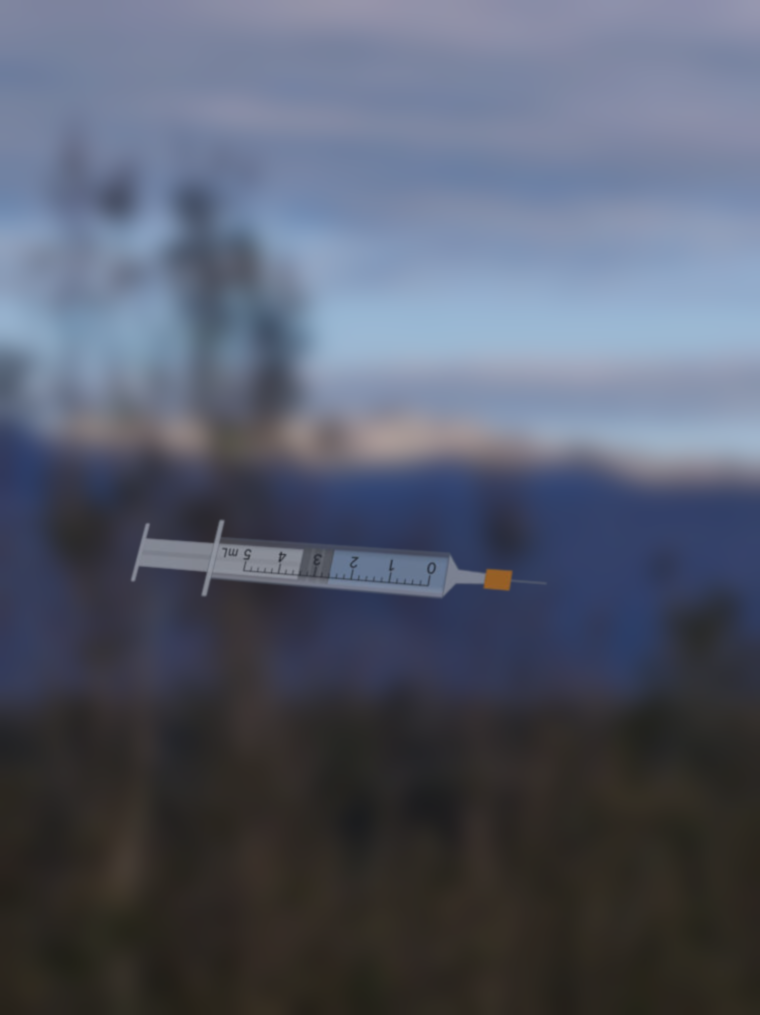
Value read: 2.6 mL
